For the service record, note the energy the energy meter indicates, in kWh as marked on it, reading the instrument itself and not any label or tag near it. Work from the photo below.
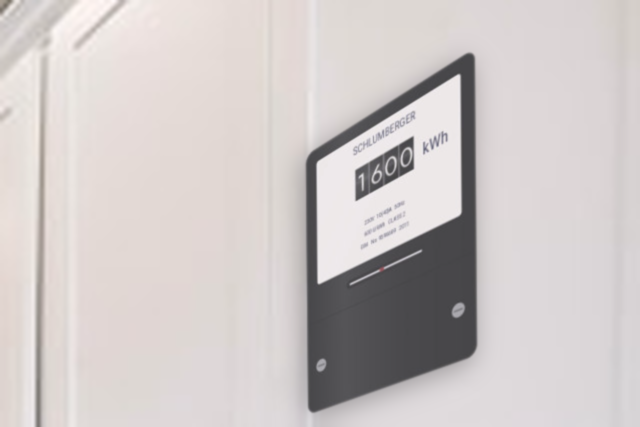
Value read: 1600 kWh
